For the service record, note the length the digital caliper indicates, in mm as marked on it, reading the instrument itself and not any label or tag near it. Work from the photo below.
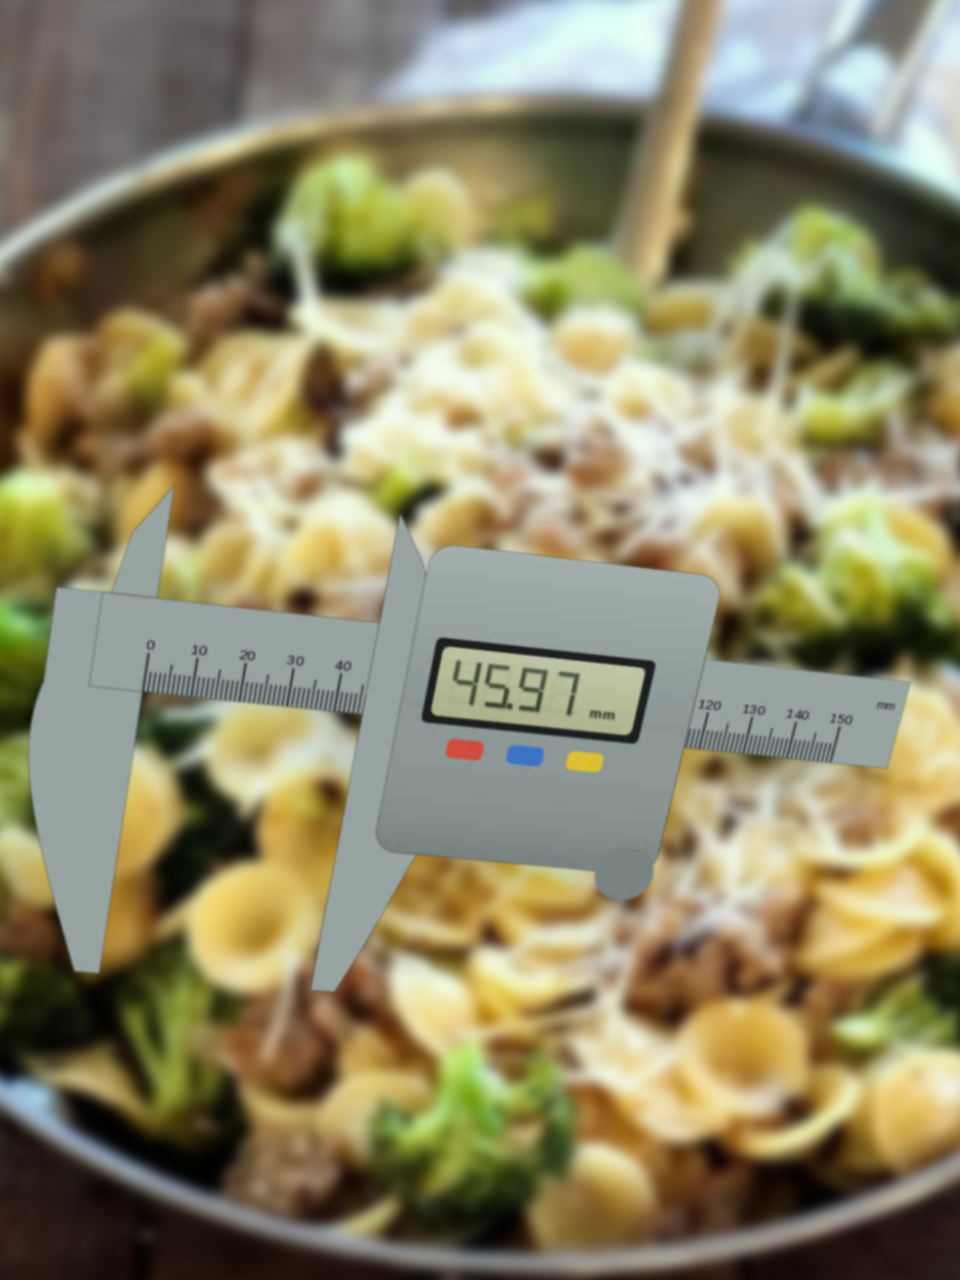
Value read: 45.97 mm
